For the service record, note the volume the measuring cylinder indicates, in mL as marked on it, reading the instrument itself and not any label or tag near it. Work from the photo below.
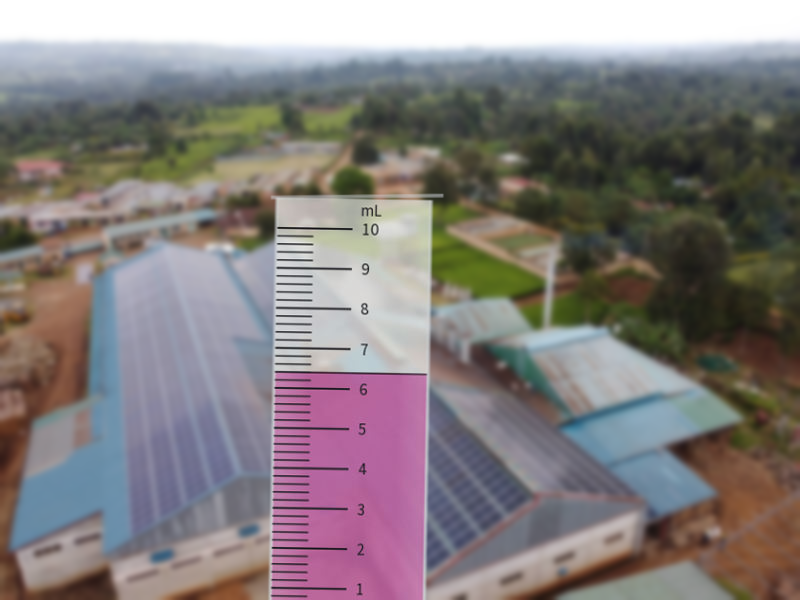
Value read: 6.4 mL
